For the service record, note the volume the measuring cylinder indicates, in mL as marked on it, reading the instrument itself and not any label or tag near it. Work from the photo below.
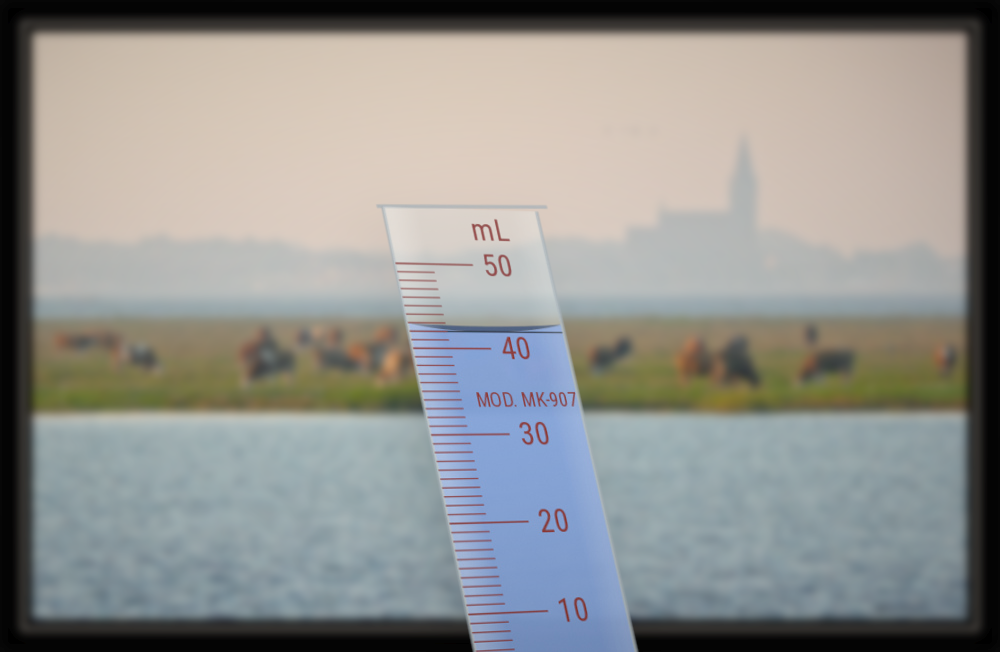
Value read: 42 mL
